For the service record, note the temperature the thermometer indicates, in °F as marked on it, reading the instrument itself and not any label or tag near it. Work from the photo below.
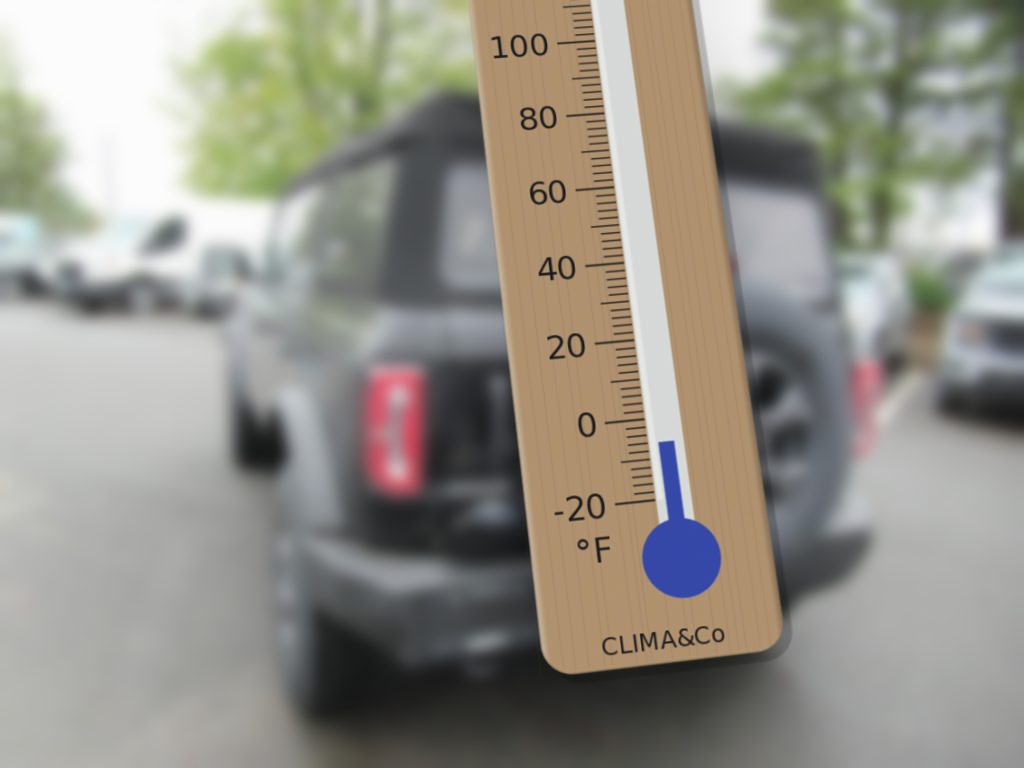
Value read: -6 °F
